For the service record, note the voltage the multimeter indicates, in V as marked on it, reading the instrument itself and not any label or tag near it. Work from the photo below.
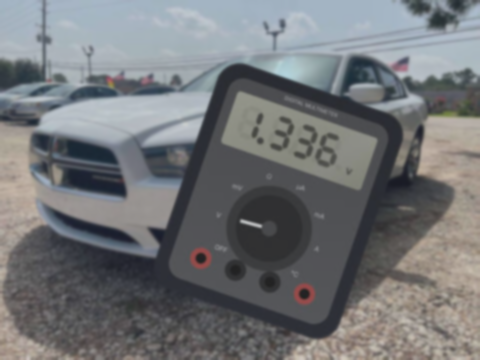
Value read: 1.336 V
